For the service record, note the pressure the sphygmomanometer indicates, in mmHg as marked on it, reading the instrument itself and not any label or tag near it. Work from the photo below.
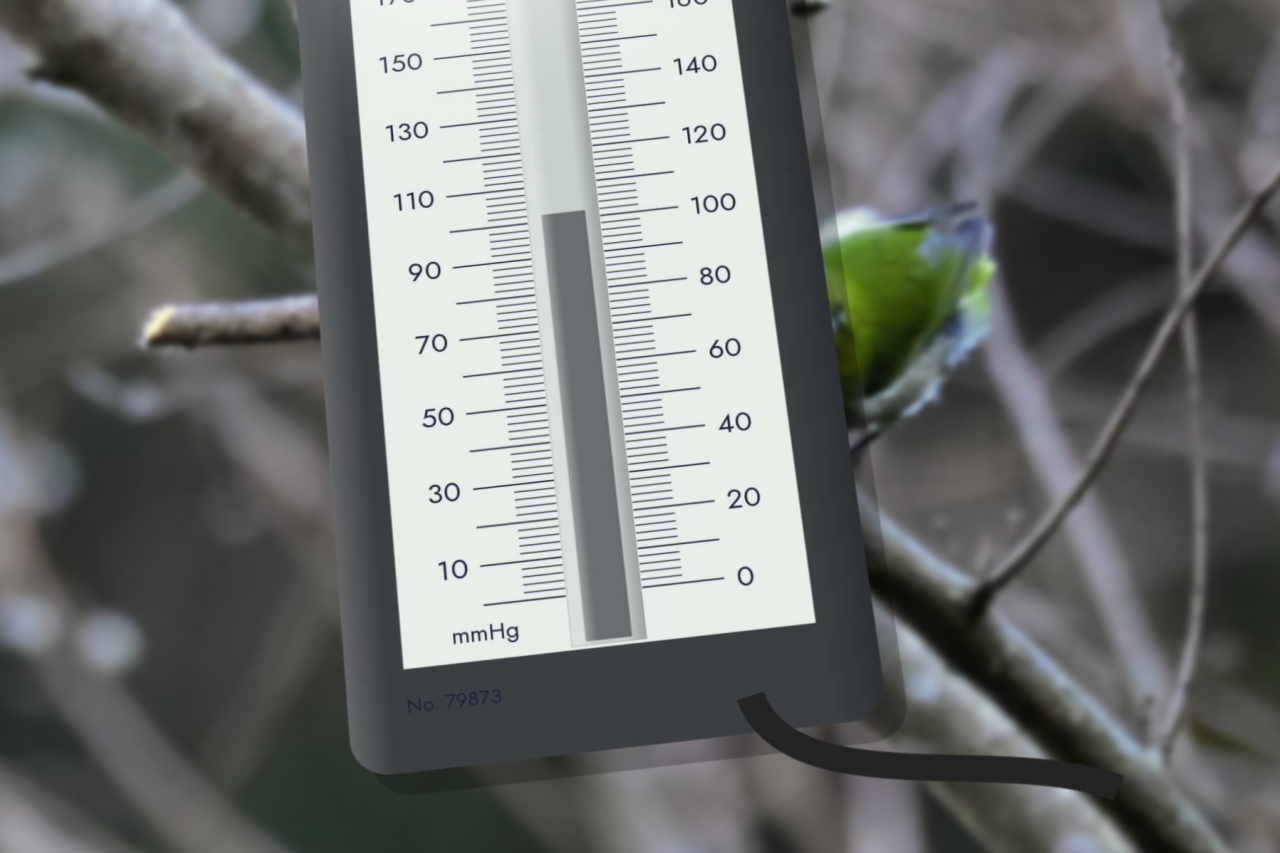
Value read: 102 mmHg
